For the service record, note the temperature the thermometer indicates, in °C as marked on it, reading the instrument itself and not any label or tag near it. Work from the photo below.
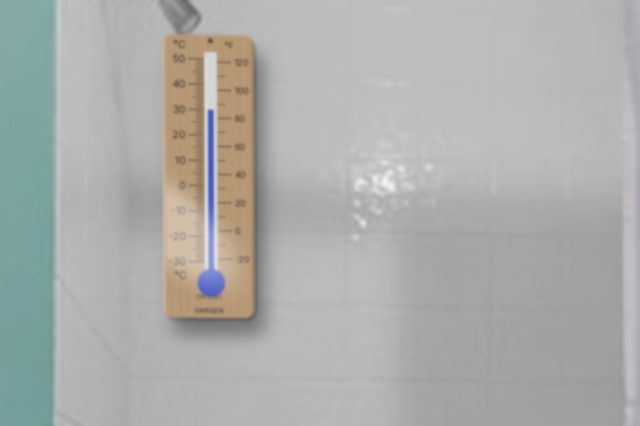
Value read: 30 °C
